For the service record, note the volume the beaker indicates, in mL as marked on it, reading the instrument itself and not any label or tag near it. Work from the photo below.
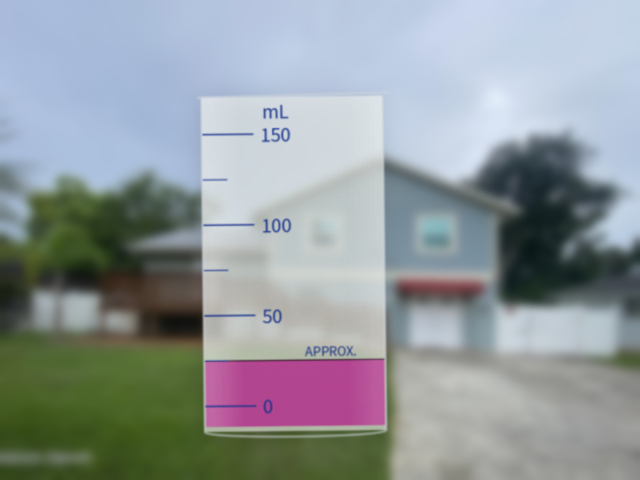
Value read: 25 mL
